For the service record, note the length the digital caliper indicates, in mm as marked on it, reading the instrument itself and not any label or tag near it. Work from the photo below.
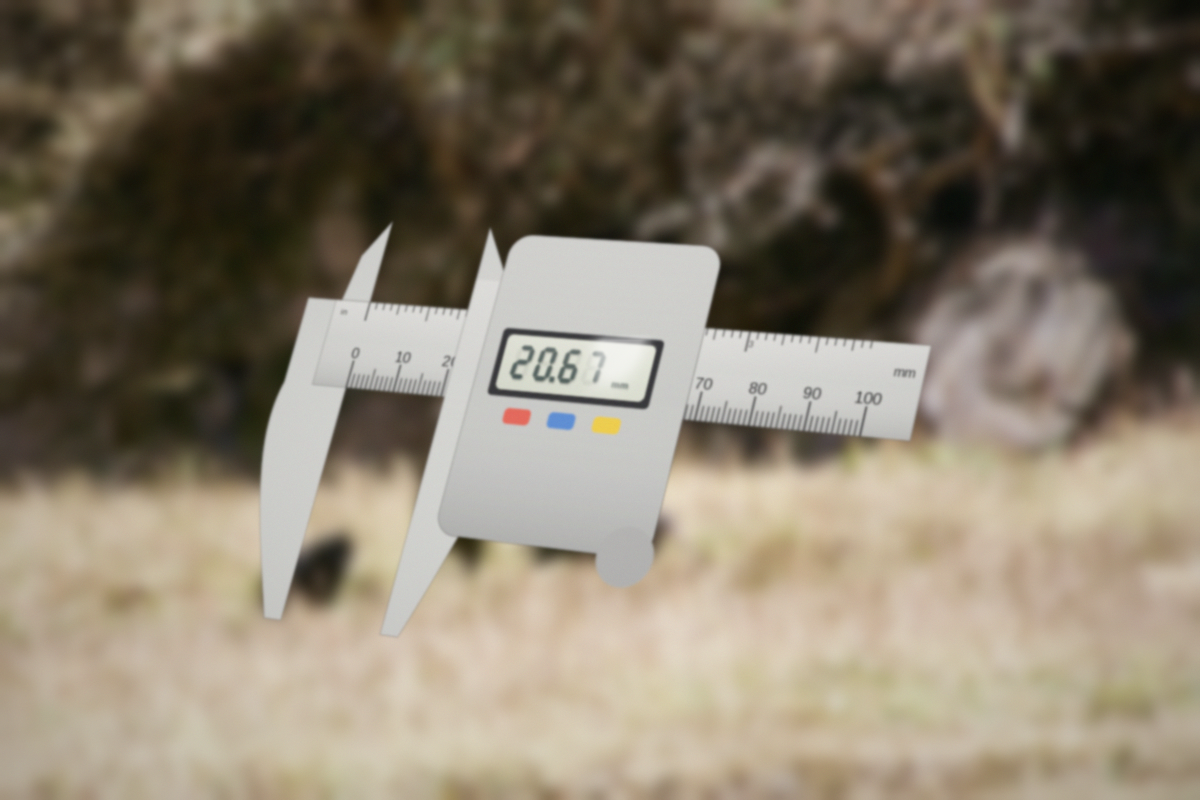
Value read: 20.67 mm
